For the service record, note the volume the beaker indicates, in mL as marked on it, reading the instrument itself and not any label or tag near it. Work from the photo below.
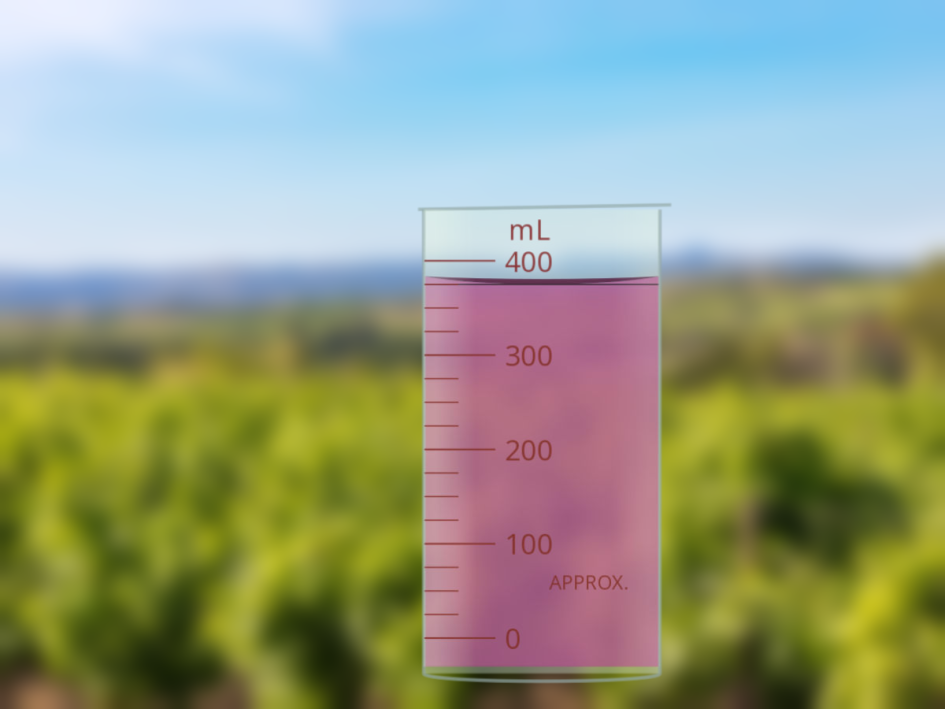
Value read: 375 mL
